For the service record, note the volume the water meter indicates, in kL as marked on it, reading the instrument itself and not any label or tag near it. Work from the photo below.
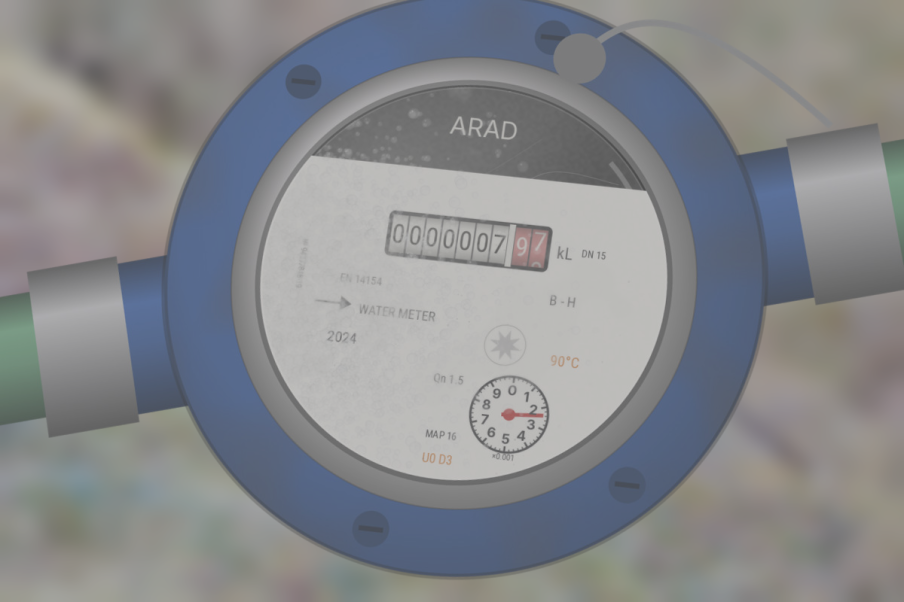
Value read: 7.972 kL
